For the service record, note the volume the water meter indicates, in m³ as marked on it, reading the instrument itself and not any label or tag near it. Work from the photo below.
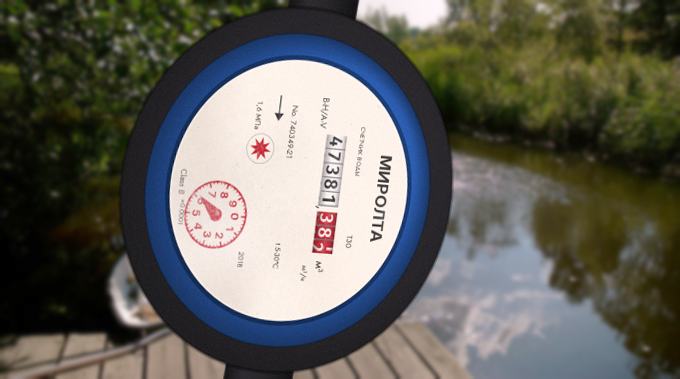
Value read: 47381.3816 m³
